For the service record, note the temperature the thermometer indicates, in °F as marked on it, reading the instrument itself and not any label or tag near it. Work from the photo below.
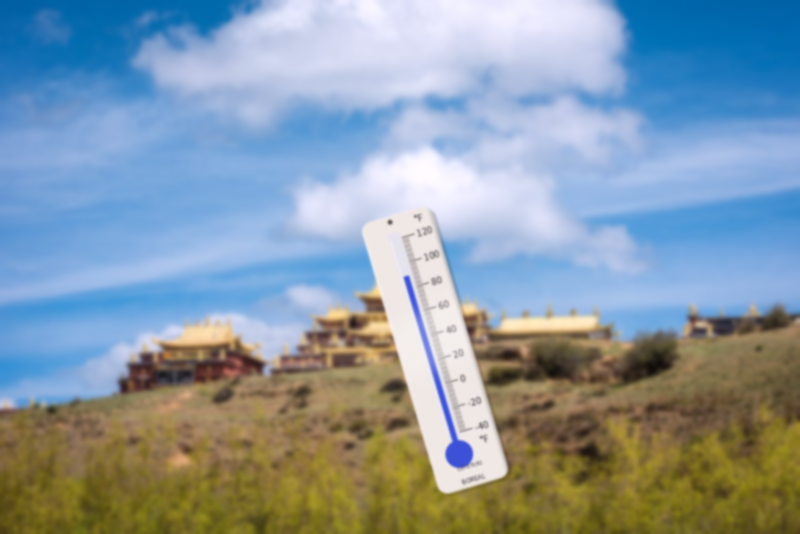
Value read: 90 °F
